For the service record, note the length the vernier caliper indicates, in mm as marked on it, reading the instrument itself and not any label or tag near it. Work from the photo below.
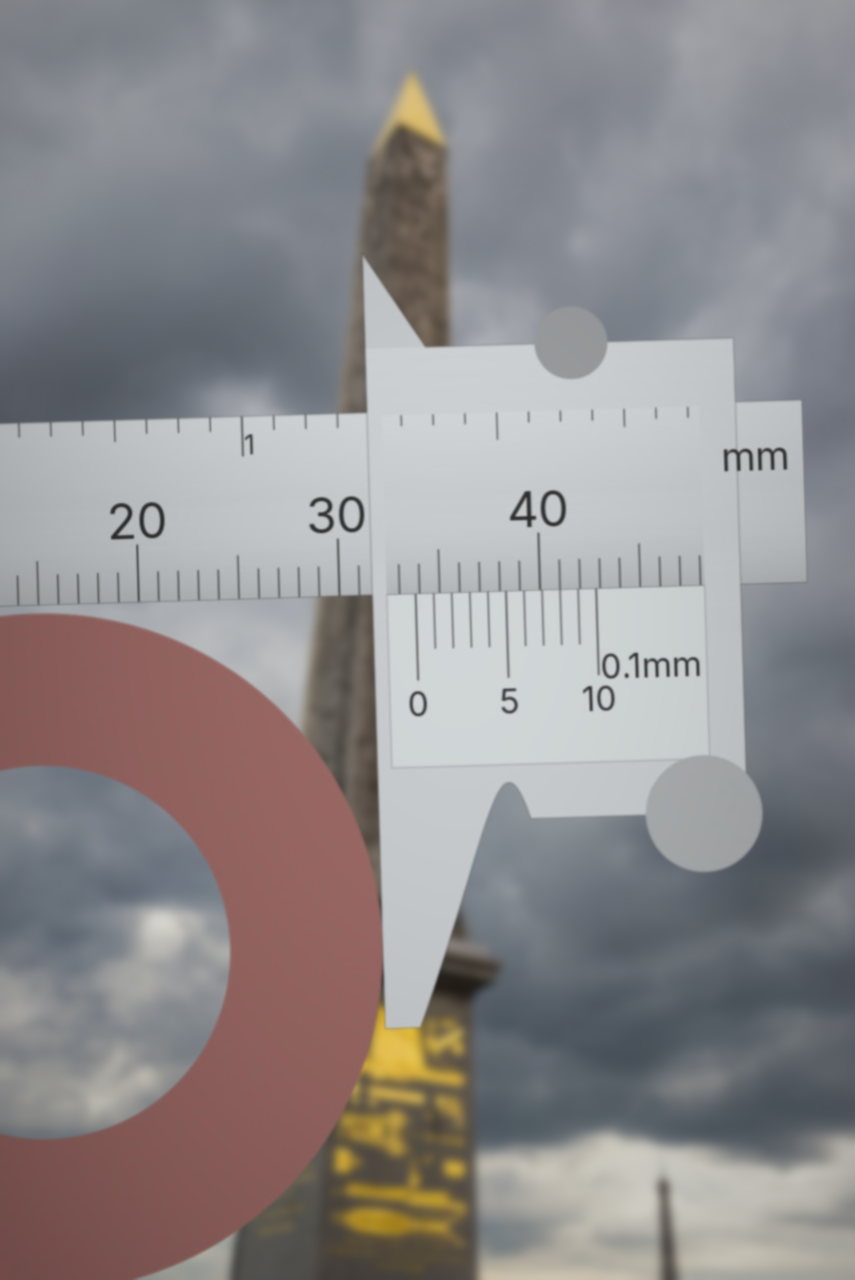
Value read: 33.8 mm
